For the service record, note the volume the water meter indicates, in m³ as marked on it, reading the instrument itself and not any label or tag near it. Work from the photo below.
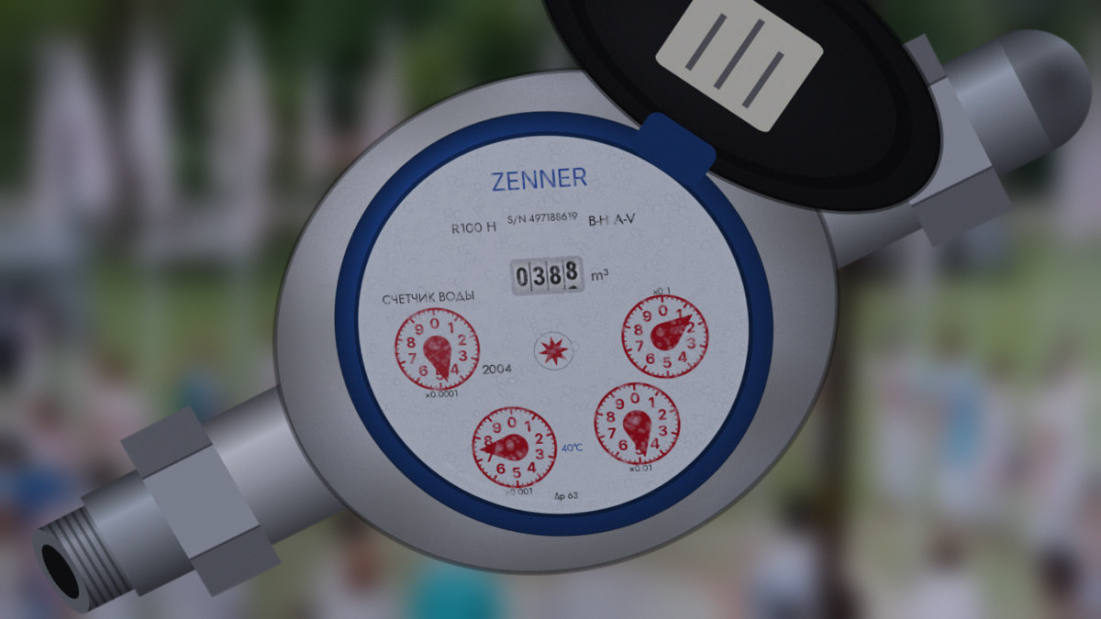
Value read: 388.1474 m³
